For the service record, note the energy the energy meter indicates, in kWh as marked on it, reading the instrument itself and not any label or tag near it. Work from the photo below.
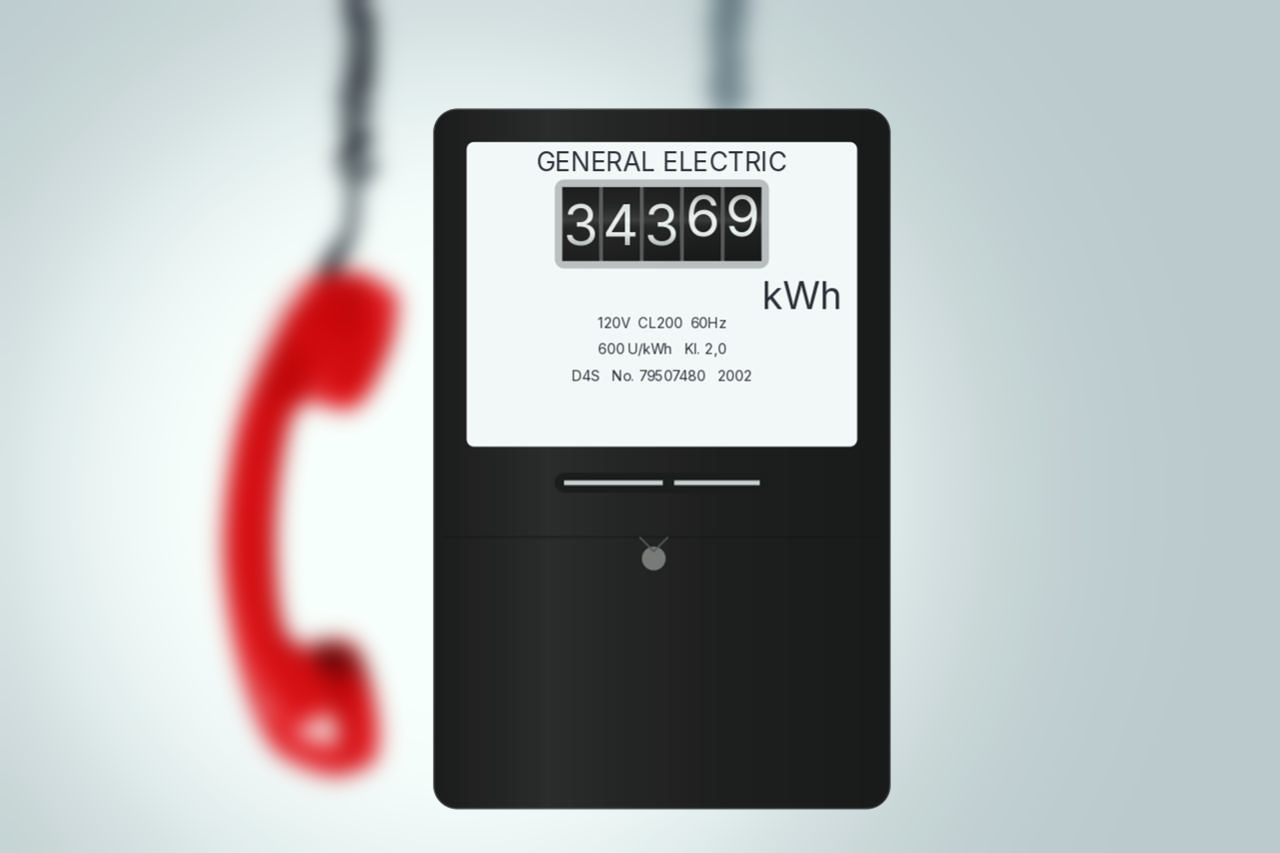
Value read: 34369 kWh
